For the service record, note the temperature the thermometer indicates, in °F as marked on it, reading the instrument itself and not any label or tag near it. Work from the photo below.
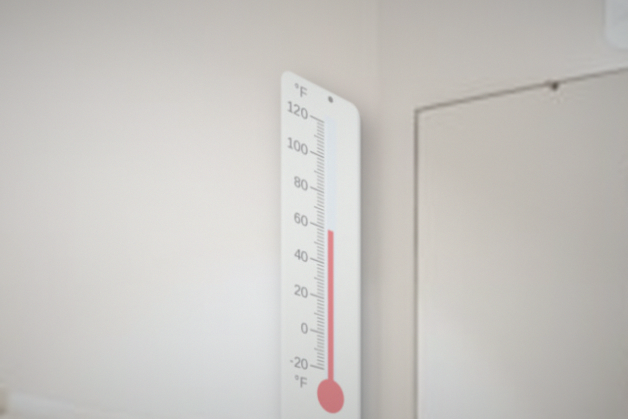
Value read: 60 °F
